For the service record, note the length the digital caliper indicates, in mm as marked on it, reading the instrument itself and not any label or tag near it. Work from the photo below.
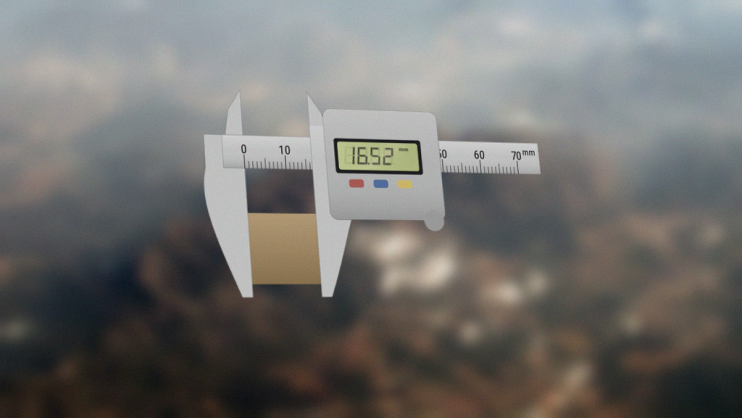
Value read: 16.52 mm
